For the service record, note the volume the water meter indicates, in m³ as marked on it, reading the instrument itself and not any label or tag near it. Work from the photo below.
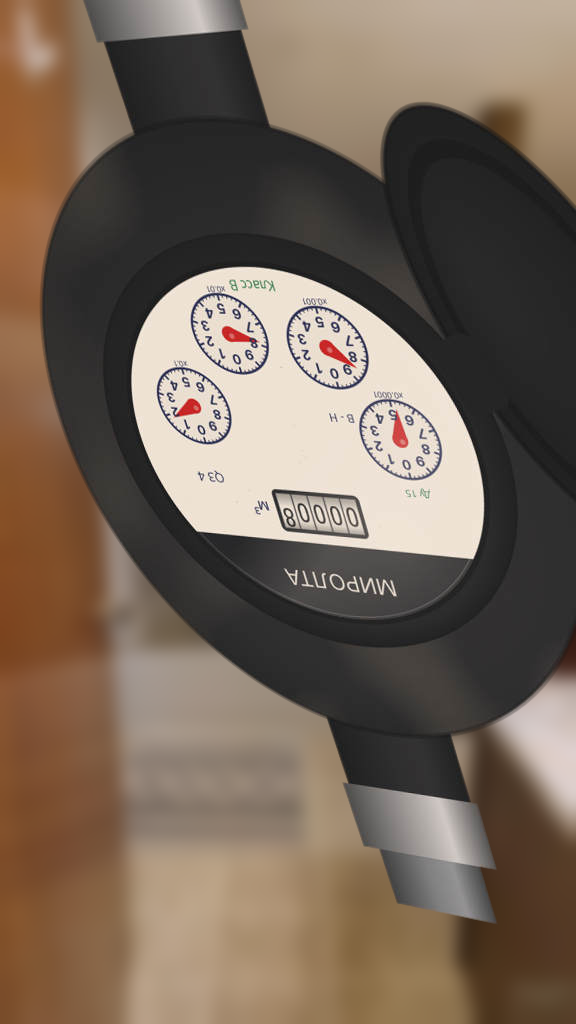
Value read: 8.1785 m³
